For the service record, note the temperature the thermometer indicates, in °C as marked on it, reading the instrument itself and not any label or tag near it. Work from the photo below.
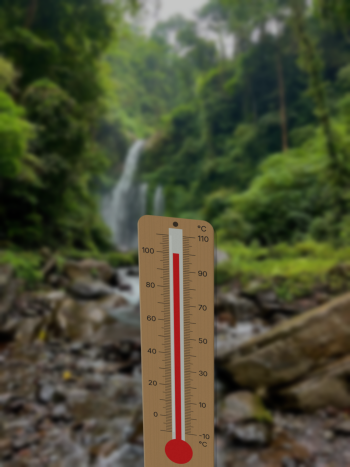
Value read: 100 °C
